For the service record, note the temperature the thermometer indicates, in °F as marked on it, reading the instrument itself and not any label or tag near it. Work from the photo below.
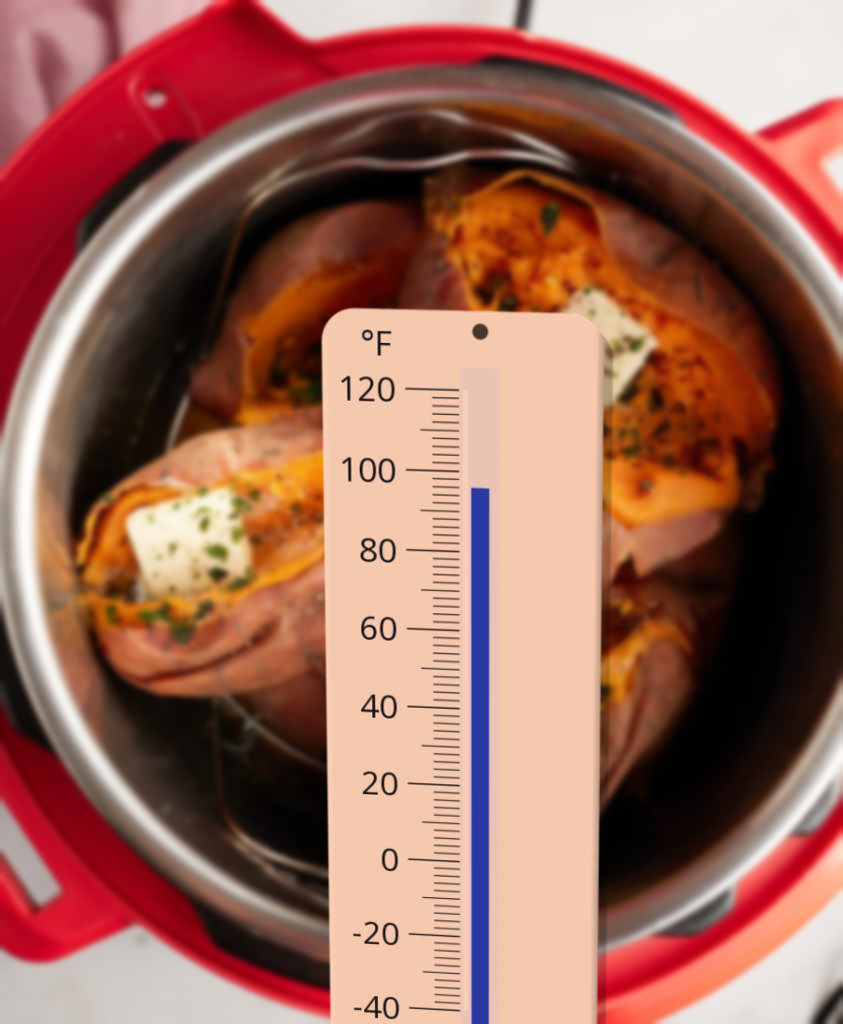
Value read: 96 °F
